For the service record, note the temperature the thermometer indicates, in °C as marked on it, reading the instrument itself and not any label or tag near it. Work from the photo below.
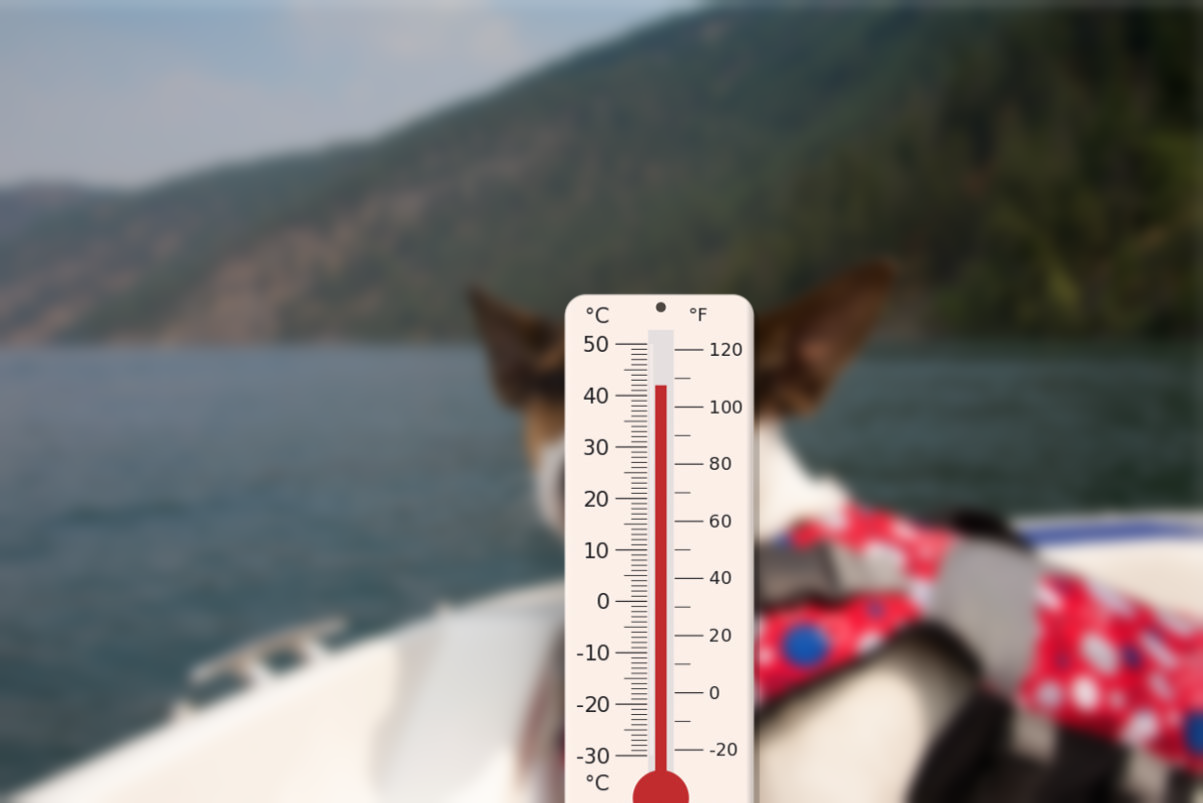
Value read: 42 °C
